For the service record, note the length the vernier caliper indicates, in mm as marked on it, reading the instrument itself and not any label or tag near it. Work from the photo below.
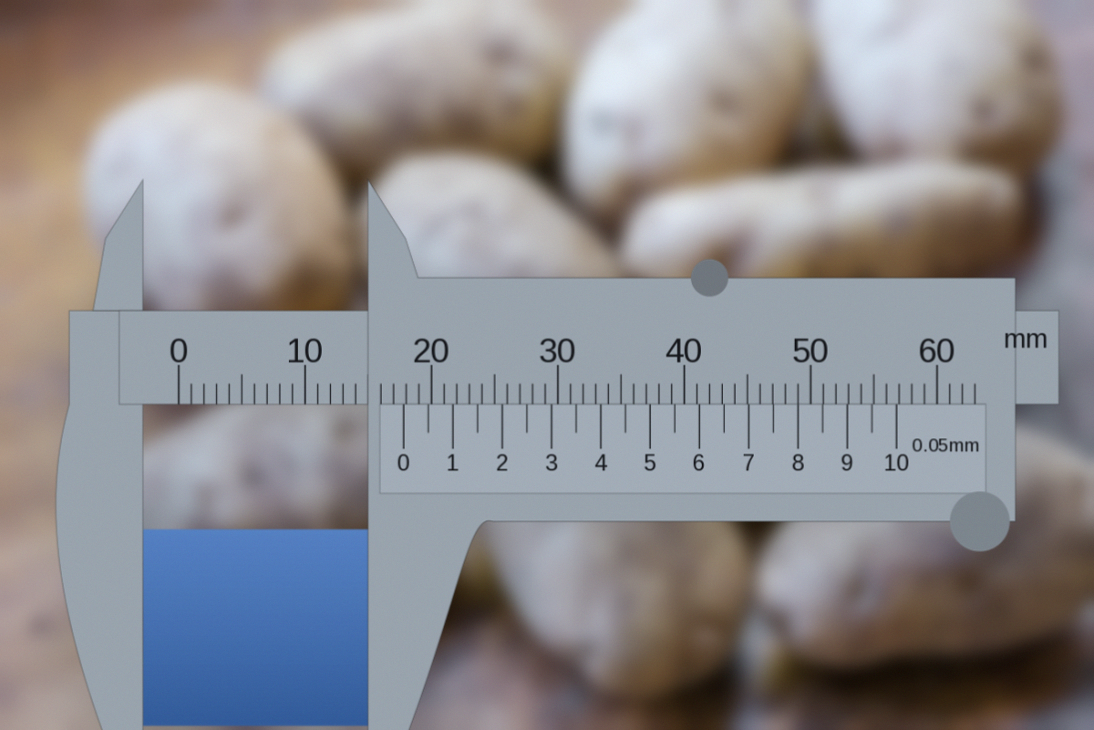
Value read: 17.8 mm
